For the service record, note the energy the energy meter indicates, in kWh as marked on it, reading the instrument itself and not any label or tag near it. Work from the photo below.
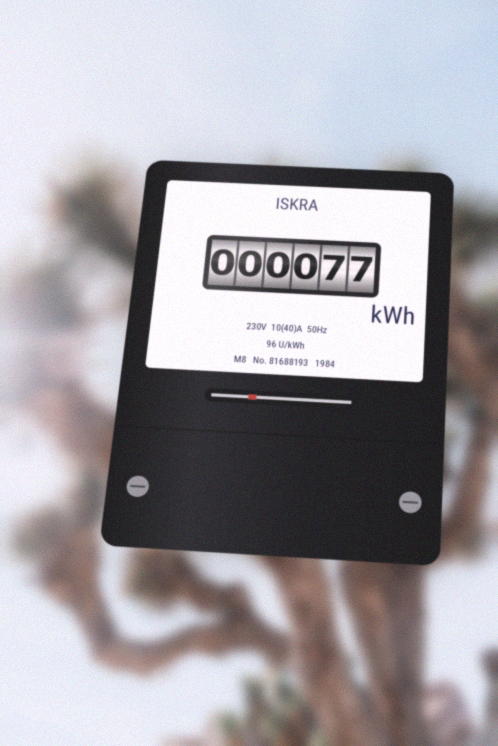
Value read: 77 kWh
